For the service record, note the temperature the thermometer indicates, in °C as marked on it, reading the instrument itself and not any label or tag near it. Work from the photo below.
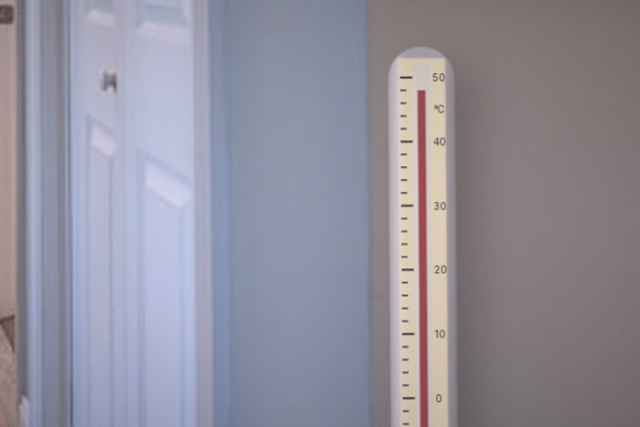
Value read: 48 °C
